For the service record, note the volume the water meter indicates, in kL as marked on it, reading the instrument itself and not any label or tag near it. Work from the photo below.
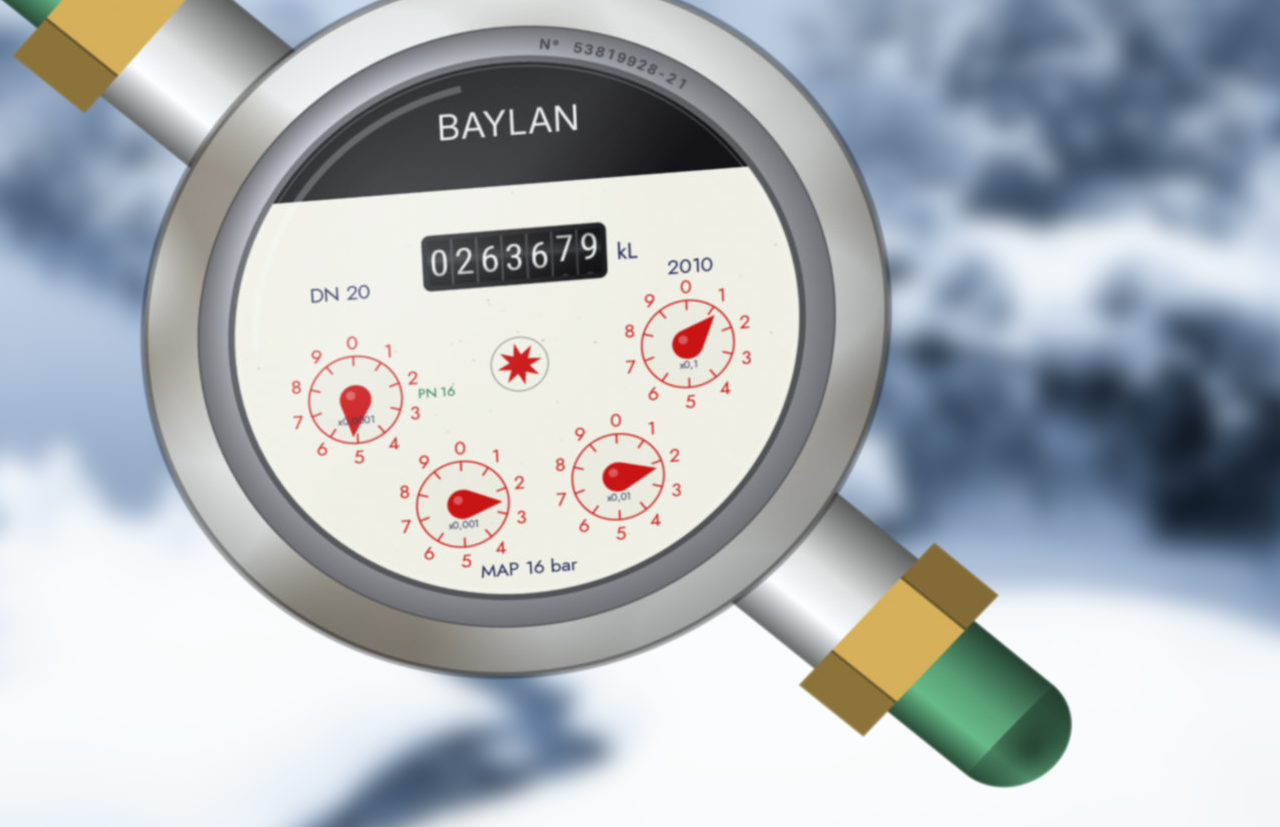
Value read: 263679.1225 kL
